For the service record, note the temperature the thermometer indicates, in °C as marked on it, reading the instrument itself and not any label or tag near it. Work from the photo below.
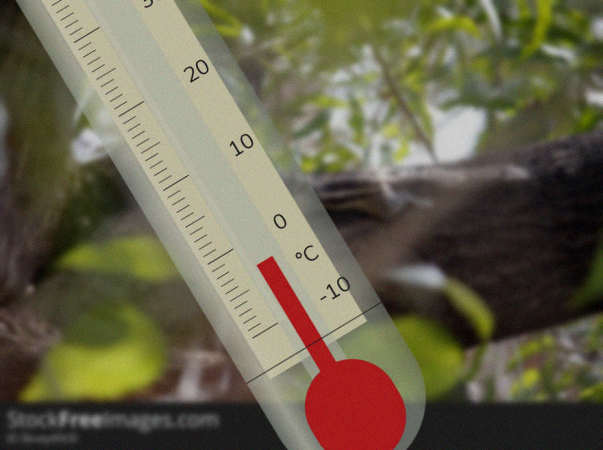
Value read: -3 °C
